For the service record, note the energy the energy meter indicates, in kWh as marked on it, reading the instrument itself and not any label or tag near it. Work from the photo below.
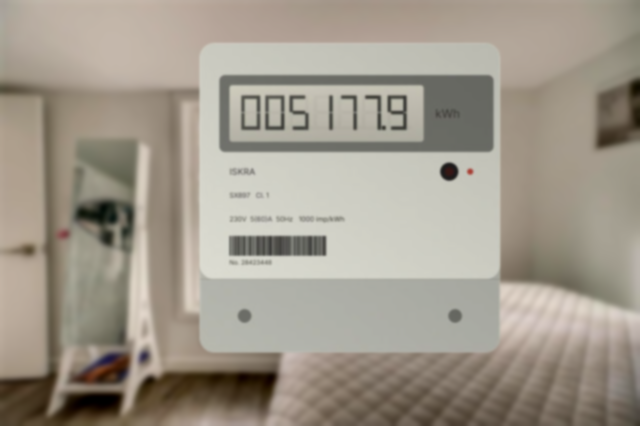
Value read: 5177.9 kWh
